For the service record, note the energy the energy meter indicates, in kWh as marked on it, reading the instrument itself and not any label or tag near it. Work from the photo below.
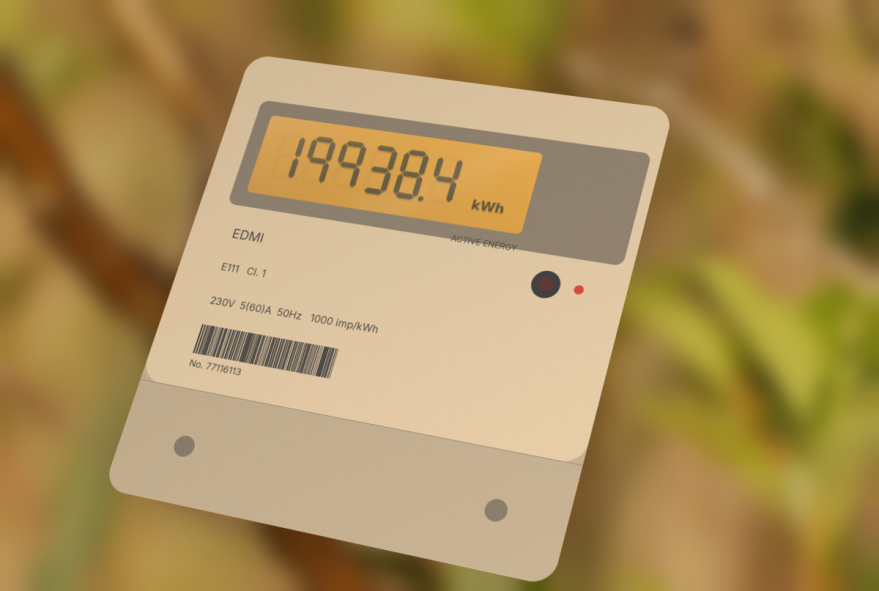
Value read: 19938.4 kWh
